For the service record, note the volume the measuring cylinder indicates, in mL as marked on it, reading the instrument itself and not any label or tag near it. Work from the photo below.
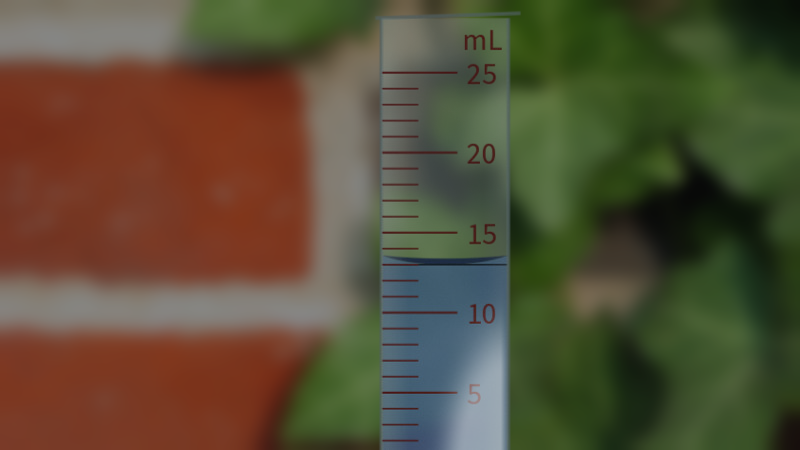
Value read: 13 mL
